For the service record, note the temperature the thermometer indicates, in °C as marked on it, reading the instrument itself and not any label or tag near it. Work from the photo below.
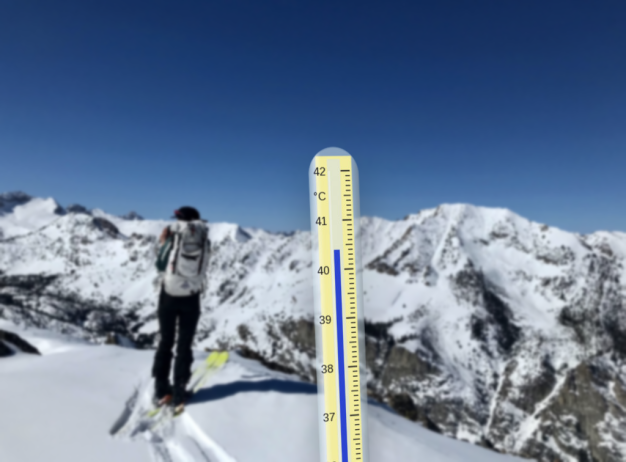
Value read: 40.4 °C
